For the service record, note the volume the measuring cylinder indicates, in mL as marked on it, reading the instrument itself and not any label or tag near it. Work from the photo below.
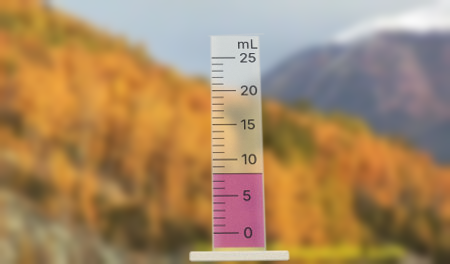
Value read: 8 mL
